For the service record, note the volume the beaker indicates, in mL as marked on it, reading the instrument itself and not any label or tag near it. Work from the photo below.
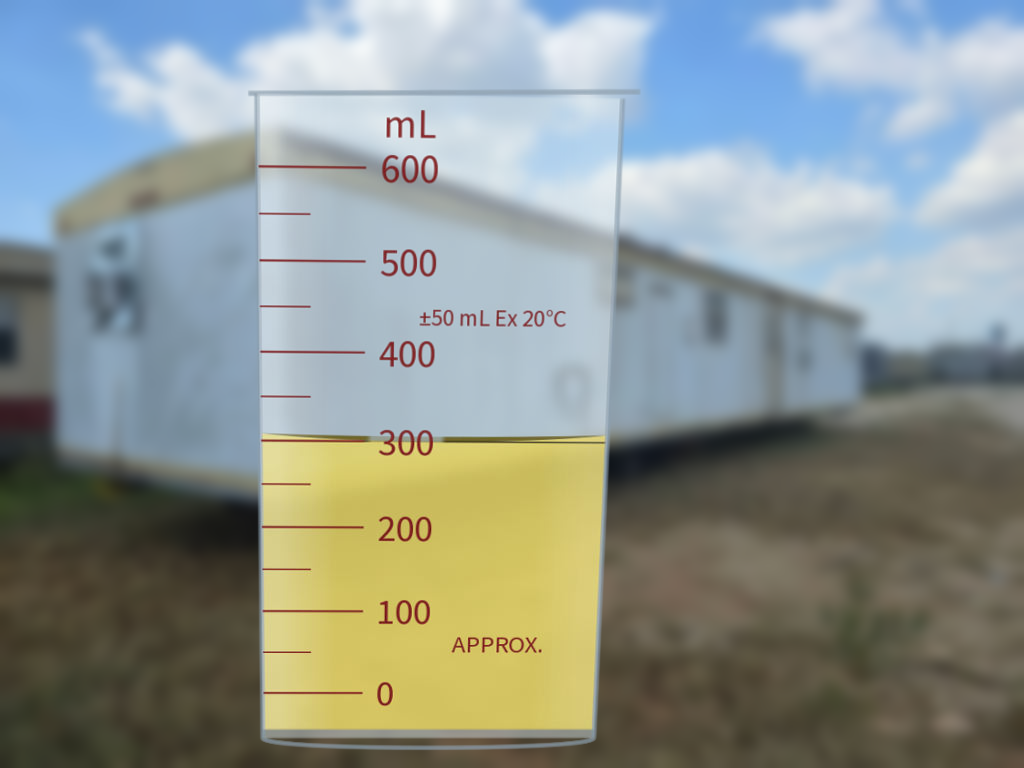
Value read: 300 mL
